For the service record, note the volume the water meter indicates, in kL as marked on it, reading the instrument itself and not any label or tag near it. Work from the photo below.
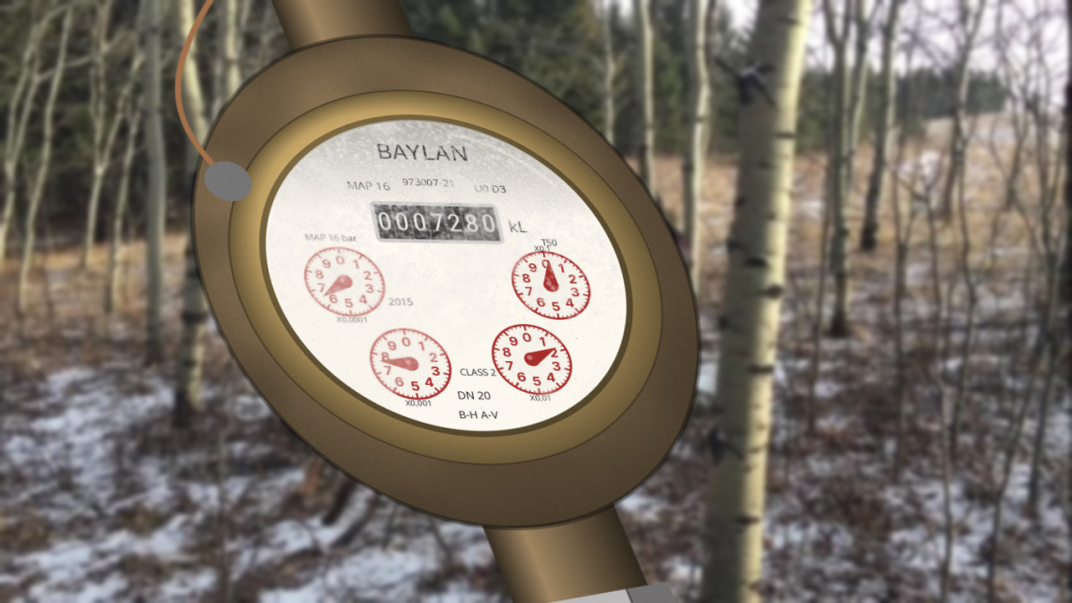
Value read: 7280.0176 kL
